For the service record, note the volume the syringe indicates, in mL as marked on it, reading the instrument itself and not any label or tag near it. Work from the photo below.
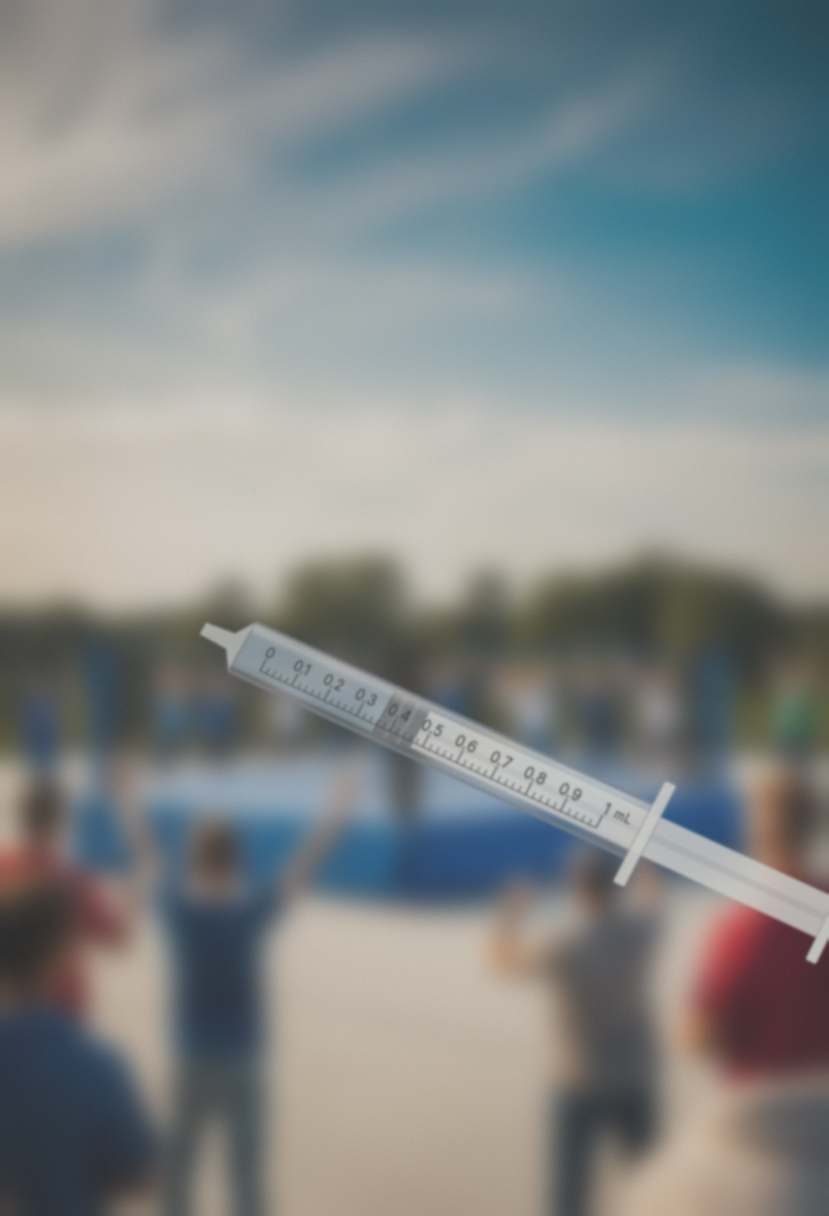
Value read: 0.36 mL
